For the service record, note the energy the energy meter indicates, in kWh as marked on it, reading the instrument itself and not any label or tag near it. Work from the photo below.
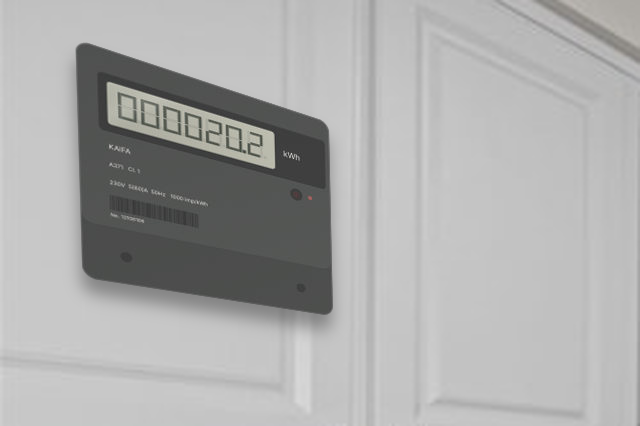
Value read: 20.2 kWh
